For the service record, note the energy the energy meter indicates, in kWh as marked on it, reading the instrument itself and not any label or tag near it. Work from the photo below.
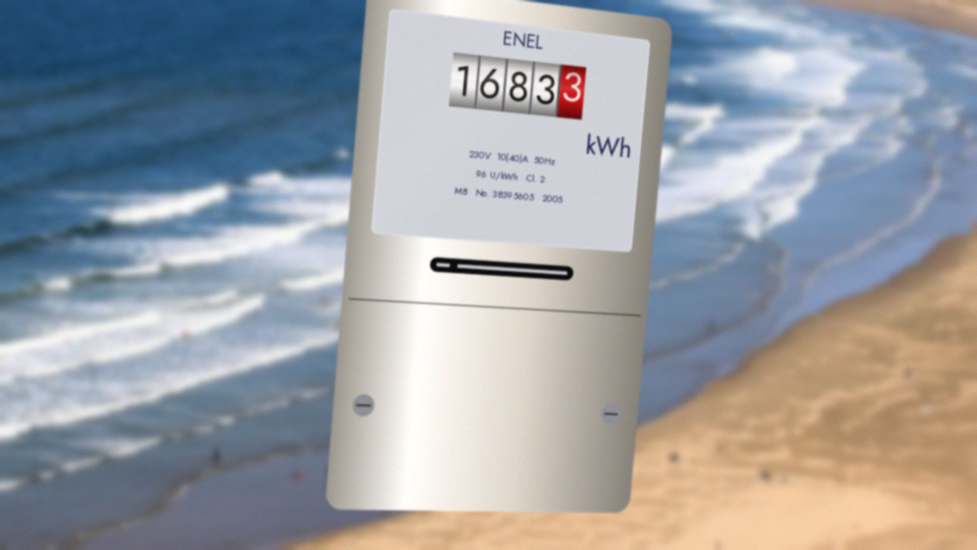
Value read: 1683.3 kWh
